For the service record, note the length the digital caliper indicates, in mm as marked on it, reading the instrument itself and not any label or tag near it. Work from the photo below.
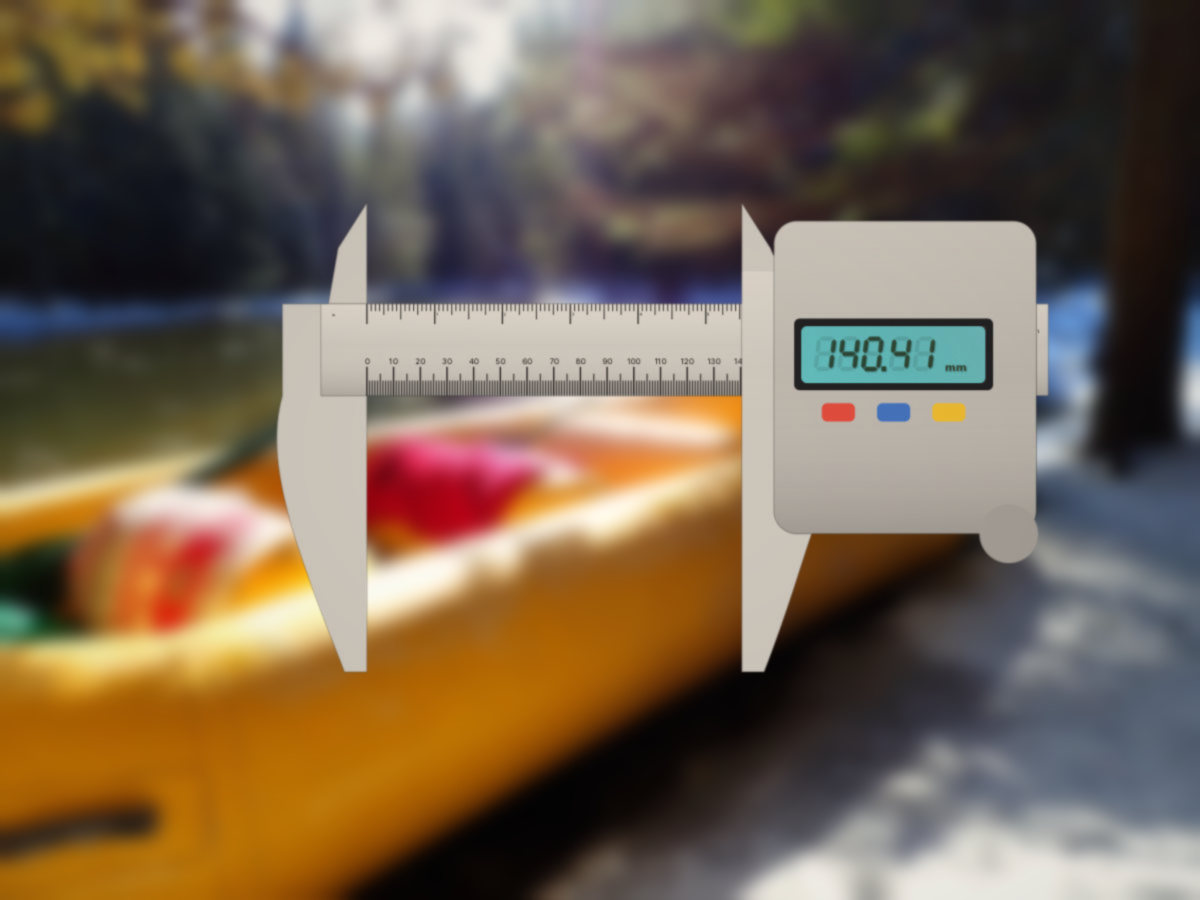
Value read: 140.41 mm
